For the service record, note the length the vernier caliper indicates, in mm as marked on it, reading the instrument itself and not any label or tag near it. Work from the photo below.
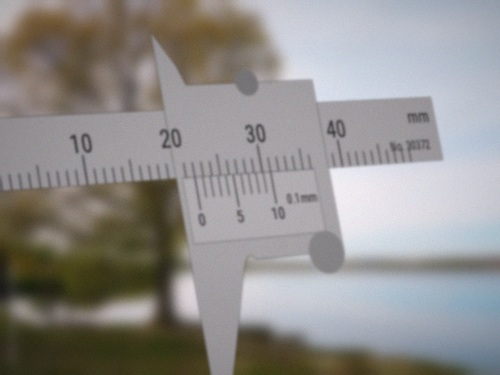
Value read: 22.0 mm
